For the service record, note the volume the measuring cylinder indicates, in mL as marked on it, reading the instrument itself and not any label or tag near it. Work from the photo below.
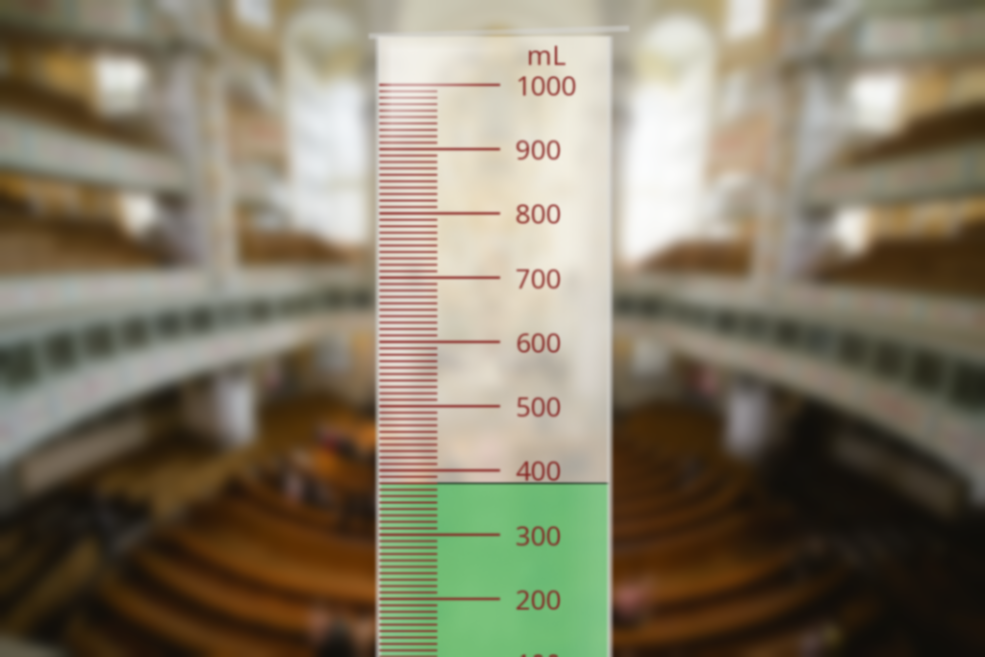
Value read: 380 mL
